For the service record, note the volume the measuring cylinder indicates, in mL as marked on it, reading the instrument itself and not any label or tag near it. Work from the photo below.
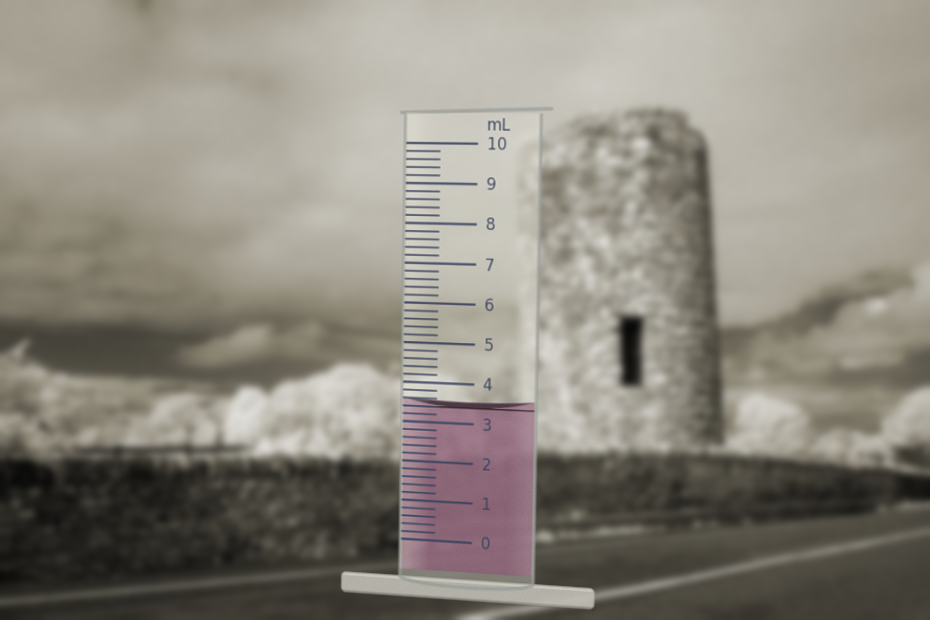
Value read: 3.4 mL
